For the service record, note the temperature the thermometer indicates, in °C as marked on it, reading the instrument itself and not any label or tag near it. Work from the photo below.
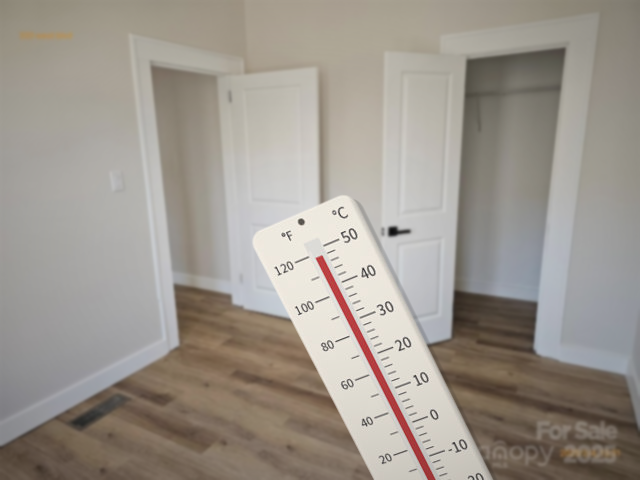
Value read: 48 °C
